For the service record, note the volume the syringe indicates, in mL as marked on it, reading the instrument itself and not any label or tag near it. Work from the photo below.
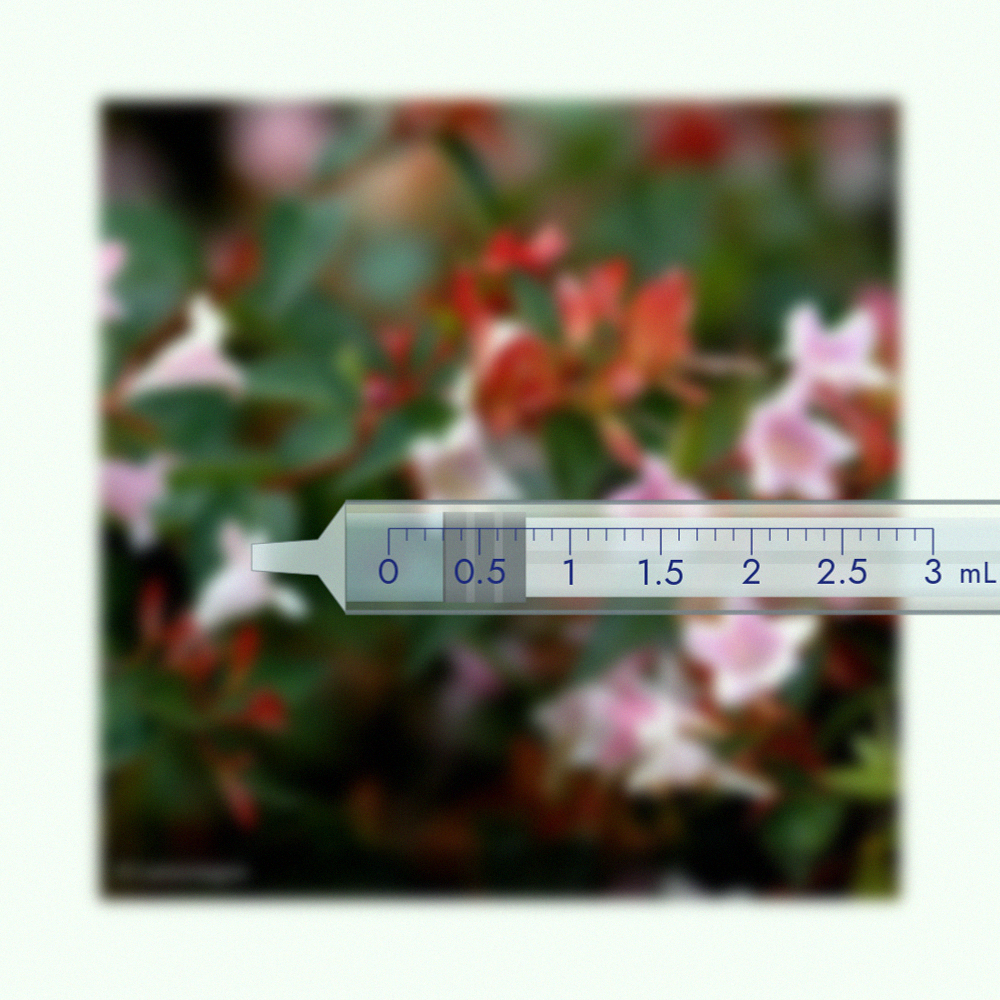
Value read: 0.3 mL
